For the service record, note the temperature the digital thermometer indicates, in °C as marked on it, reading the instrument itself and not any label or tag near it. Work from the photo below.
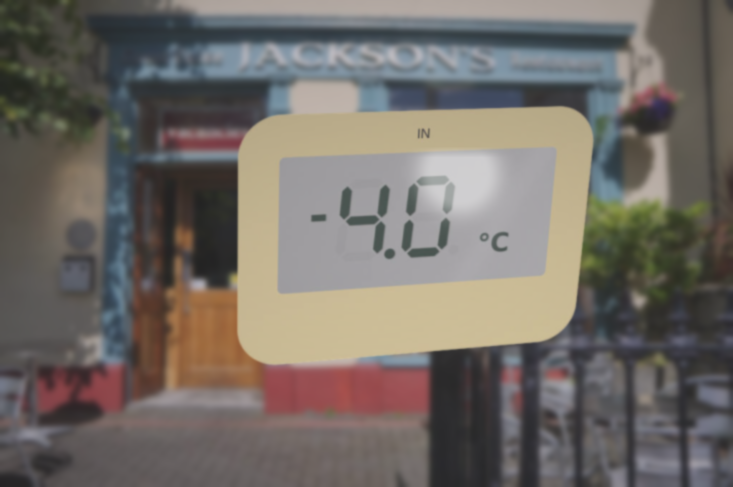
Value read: -4.0 °C
